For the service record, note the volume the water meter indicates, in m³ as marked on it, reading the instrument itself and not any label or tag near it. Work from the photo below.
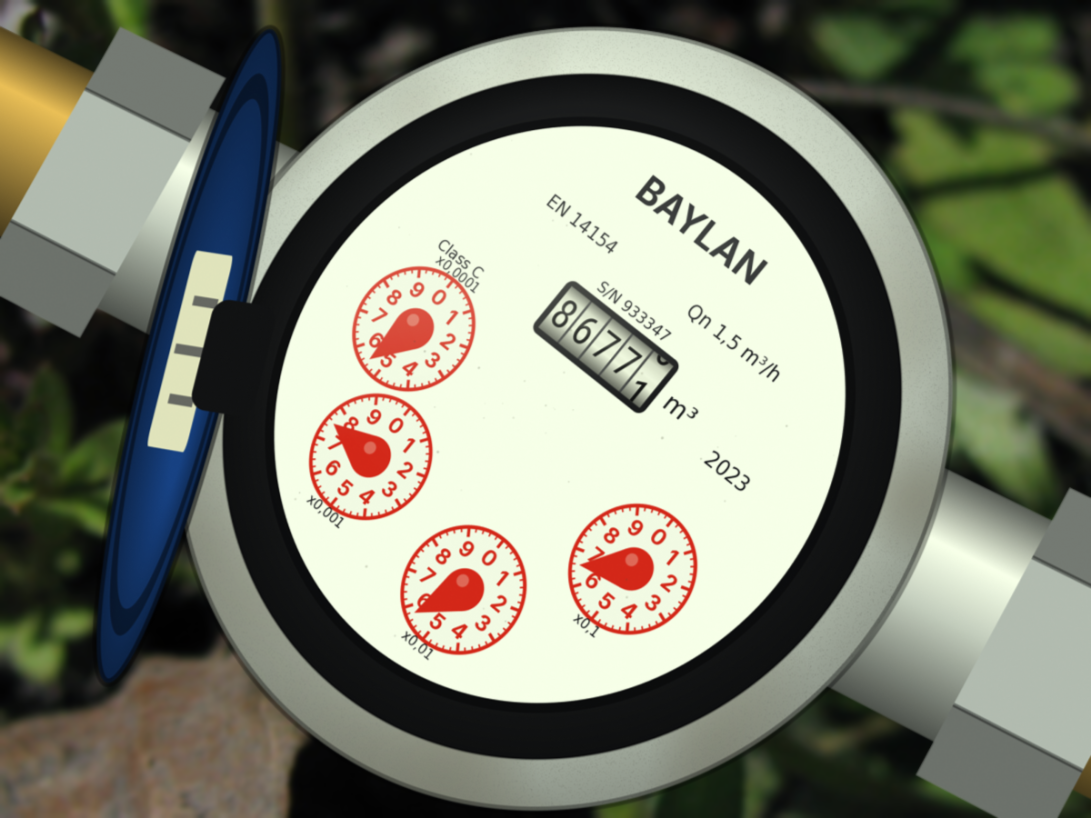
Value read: 86770.6575 m³
